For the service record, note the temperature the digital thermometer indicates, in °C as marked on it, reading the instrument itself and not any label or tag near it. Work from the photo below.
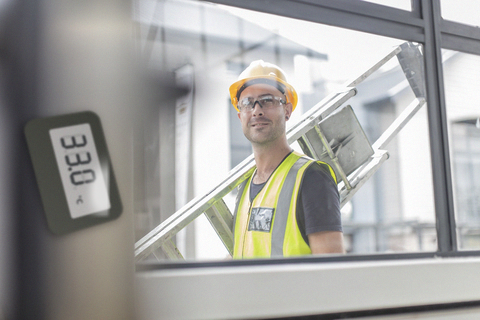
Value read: 33.0 °C
